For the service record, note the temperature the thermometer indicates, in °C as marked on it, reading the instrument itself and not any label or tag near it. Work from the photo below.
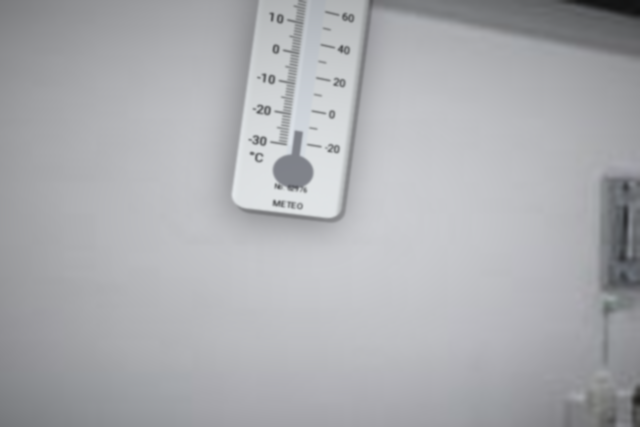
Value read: -25 °C
